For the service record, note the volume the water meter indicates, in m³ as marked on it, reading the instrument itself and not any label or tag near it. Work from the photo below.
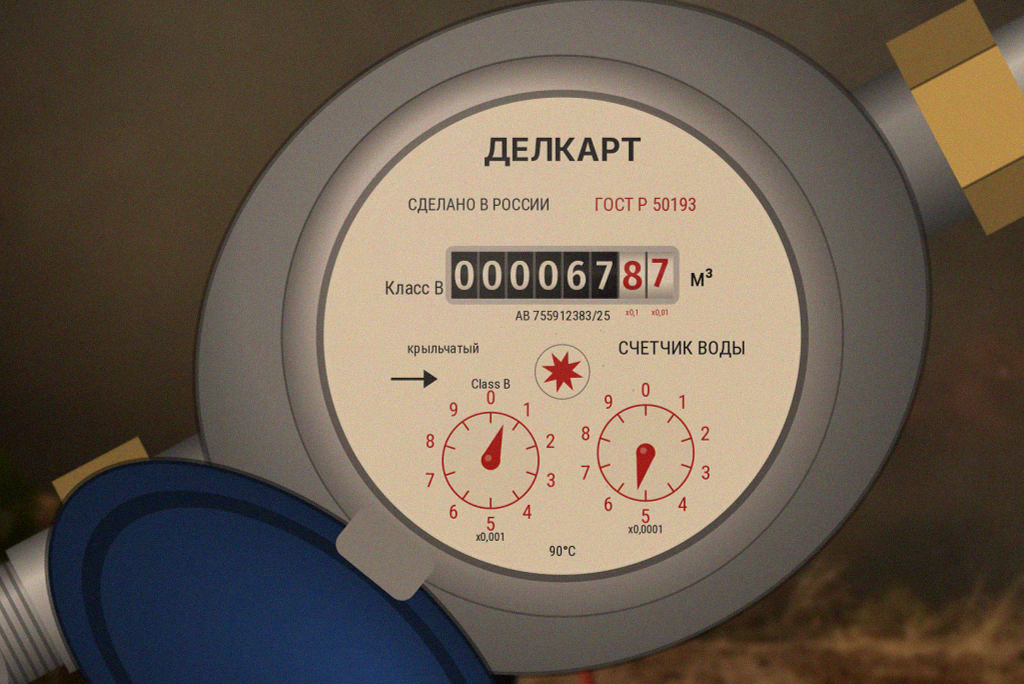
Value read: 67.8705 m³
